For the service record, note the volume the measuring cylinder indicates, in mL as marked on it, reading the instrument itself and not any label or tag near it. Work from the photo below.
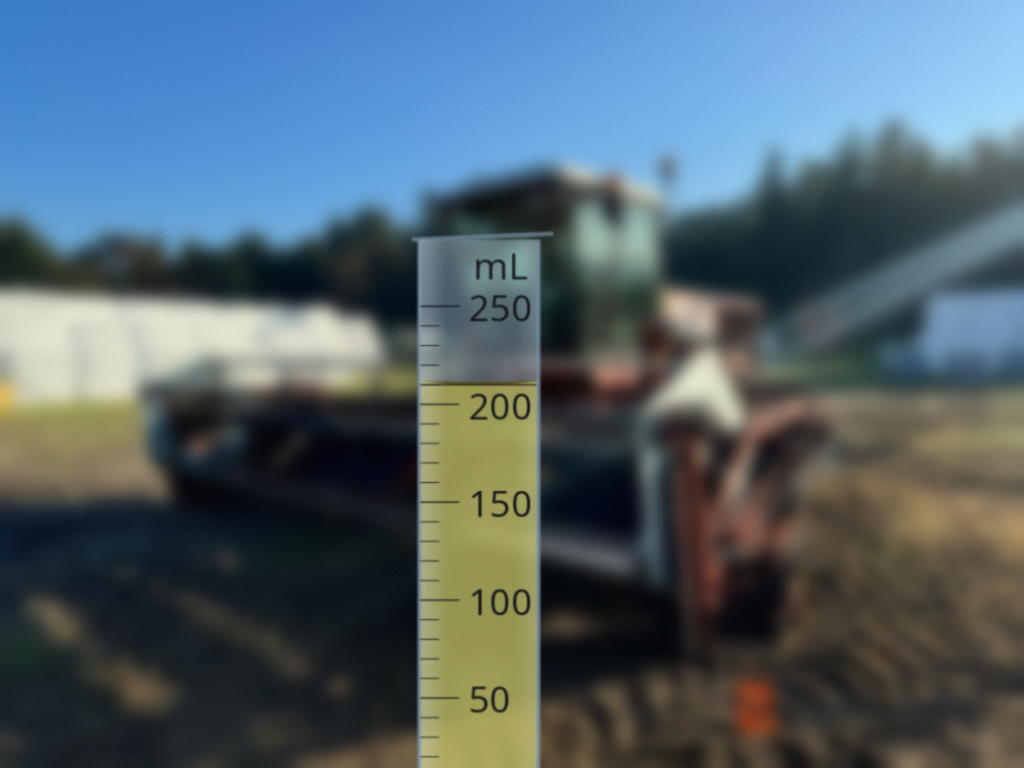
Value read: 210 mL
